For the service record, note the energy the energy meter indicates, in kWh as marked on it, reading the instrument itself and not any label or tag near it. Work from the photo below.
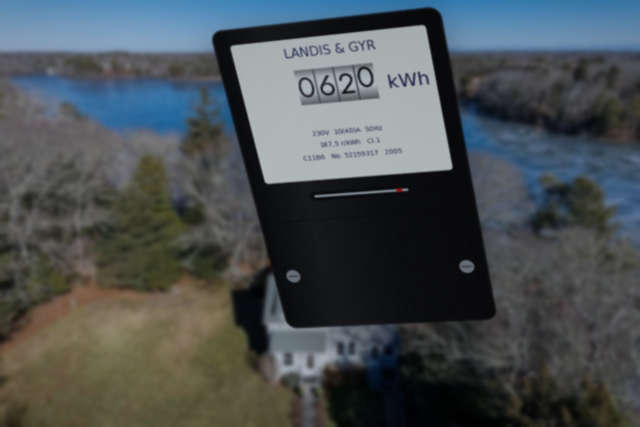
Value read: 620 kWh
